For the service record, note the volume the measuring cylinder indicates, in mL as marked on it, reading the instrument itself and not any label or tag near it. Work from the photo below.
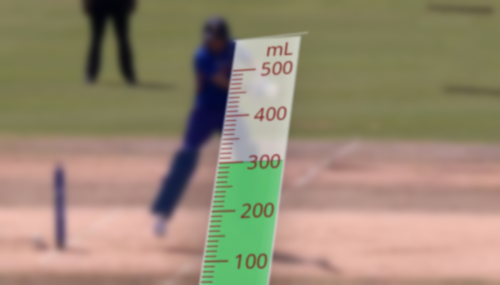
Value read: 300 mL
